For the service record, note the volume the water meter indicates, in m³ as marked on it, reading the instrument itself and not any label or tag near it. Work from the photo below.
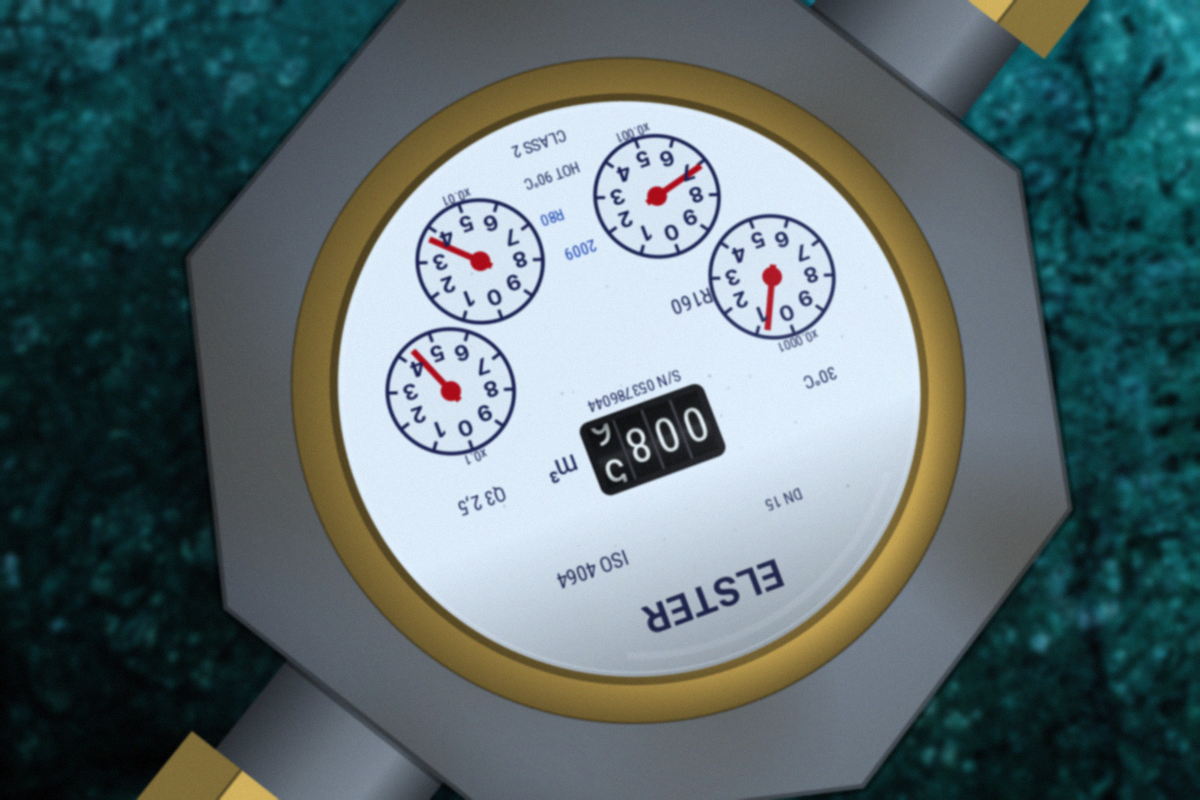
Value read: 85.4370 m³
